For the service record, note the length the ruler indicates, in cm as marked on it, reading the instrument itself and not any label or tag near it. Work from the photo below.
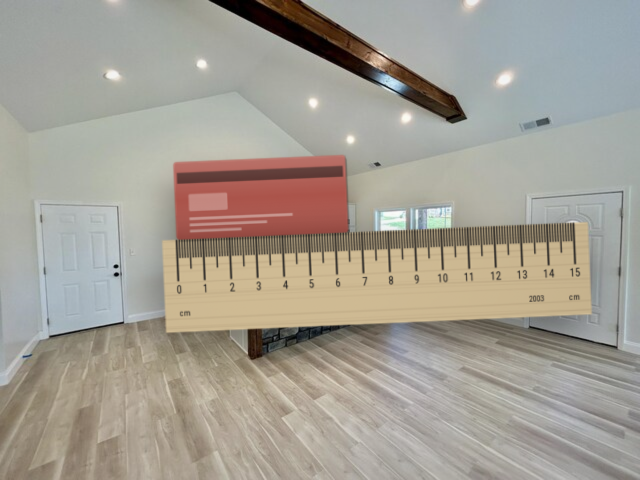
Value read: 6.5 cm
